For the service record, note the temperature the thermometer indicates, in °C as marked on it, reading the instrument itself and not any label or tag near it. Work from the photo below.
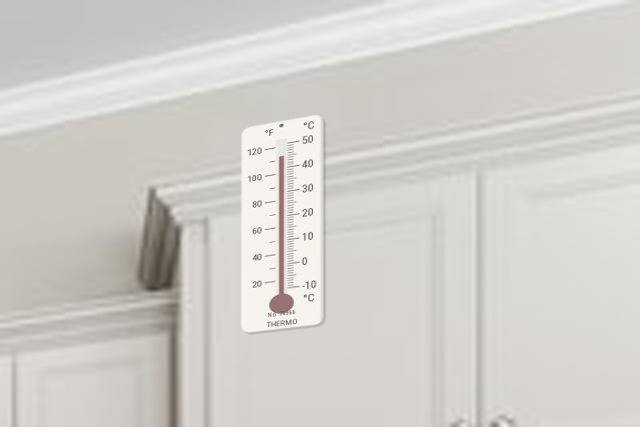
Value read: 45 °C
